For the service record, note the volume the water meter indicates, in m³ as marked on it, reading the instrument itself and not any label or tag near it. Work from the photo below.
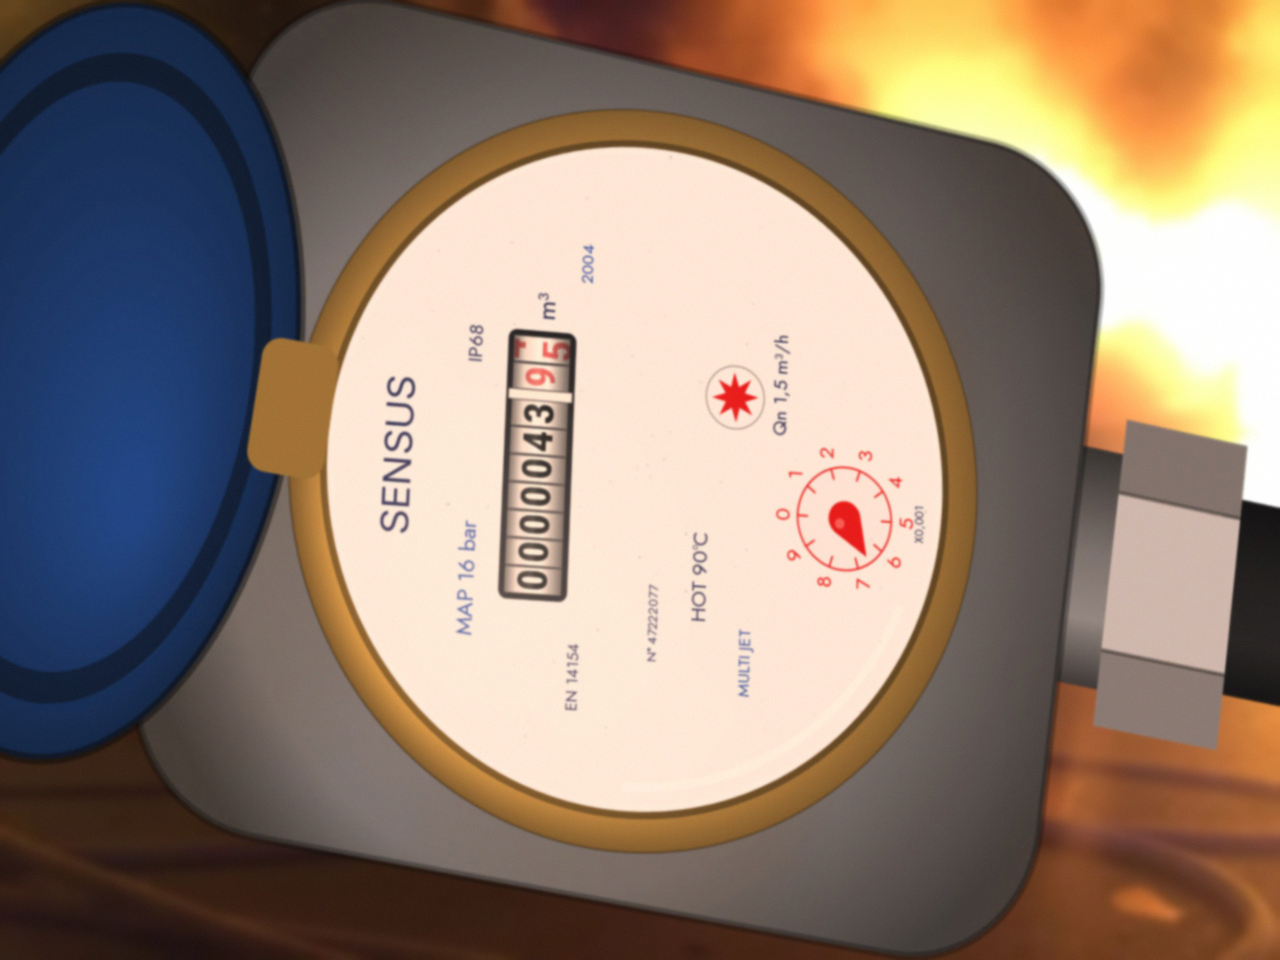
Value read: 43.946 m³
